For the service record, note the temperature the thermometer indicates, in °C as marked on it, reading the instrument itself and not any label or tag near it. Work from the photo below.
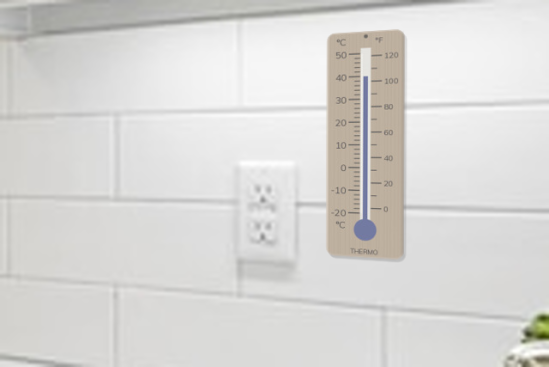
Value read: 40 °C
